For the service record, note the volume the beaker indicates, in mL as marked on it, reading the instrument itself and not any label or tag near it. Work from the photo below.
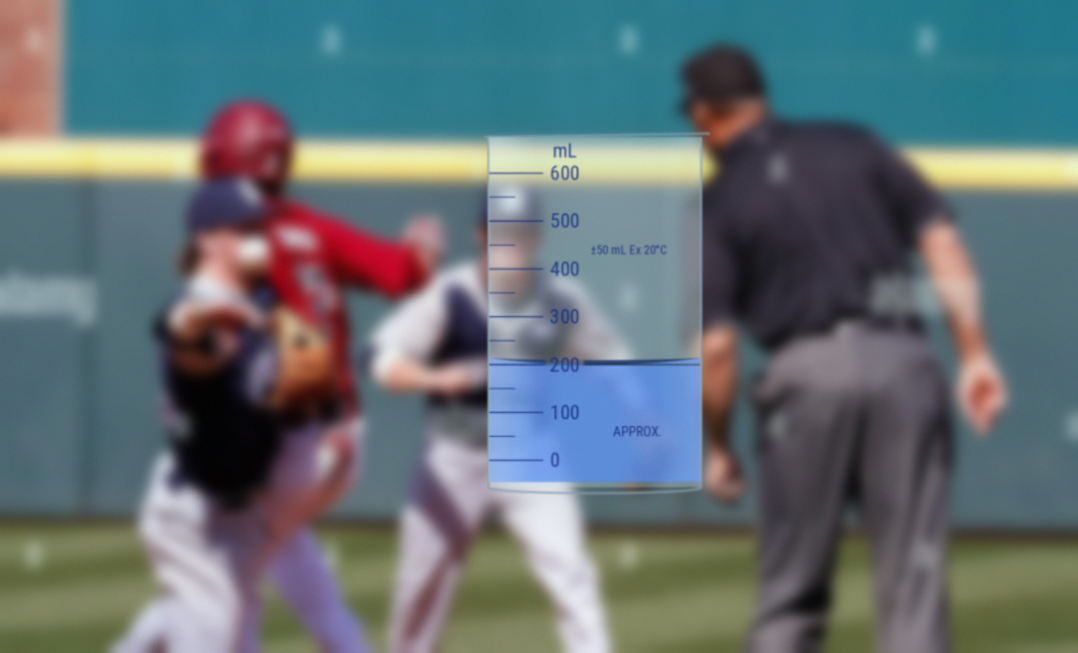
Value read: 200 mL
